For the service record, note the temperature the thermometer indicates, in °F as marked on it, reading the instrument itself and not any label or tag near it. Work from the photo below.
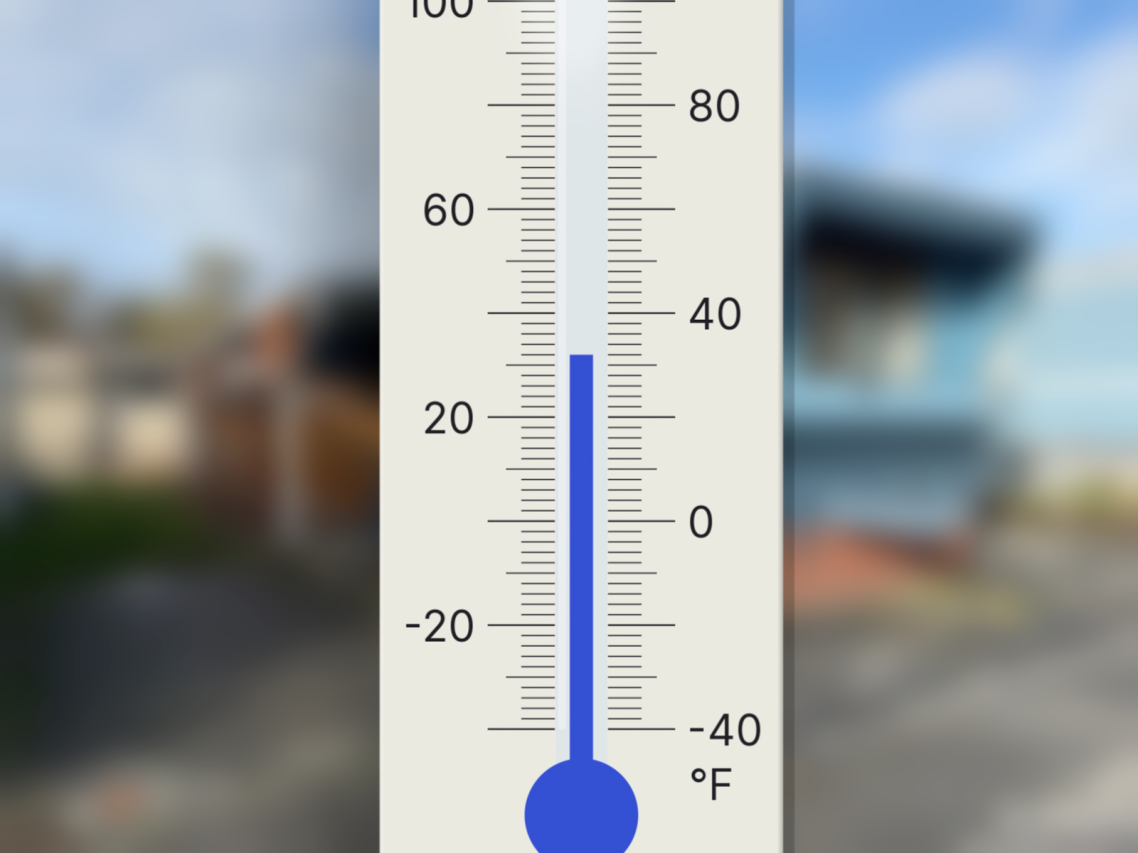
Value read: 32 °F
